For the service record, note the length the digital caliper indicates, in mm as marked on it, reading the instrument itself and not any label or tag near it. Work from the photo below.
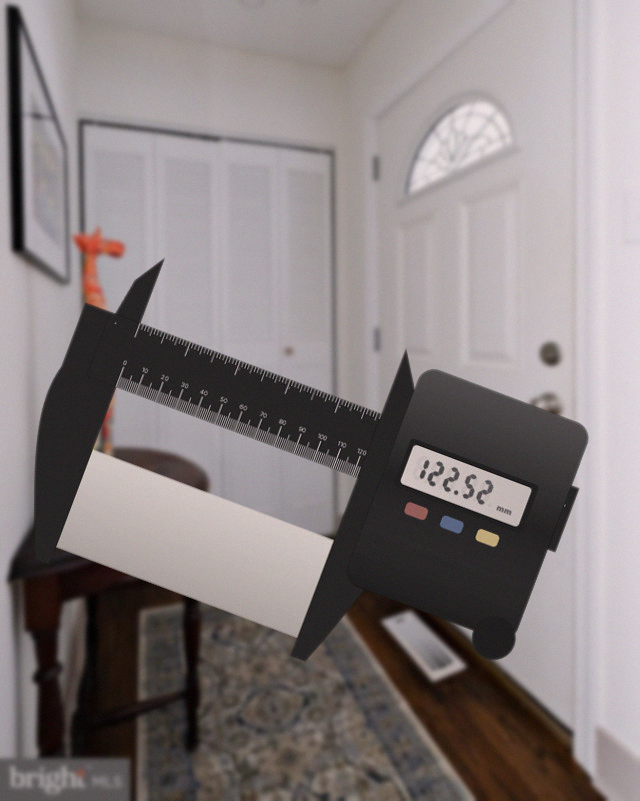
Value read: 122.52 mm
